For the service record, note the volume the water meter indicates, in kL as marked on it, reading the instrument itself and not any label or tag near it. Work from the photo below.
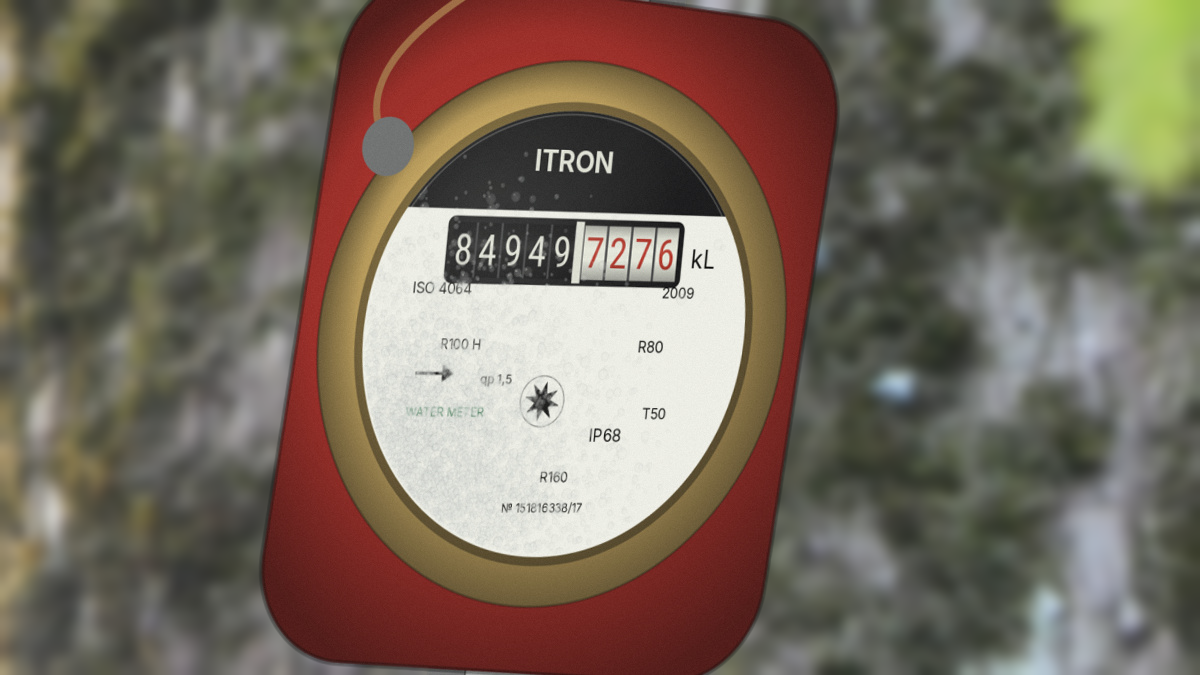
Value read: 84949.7276 kL
